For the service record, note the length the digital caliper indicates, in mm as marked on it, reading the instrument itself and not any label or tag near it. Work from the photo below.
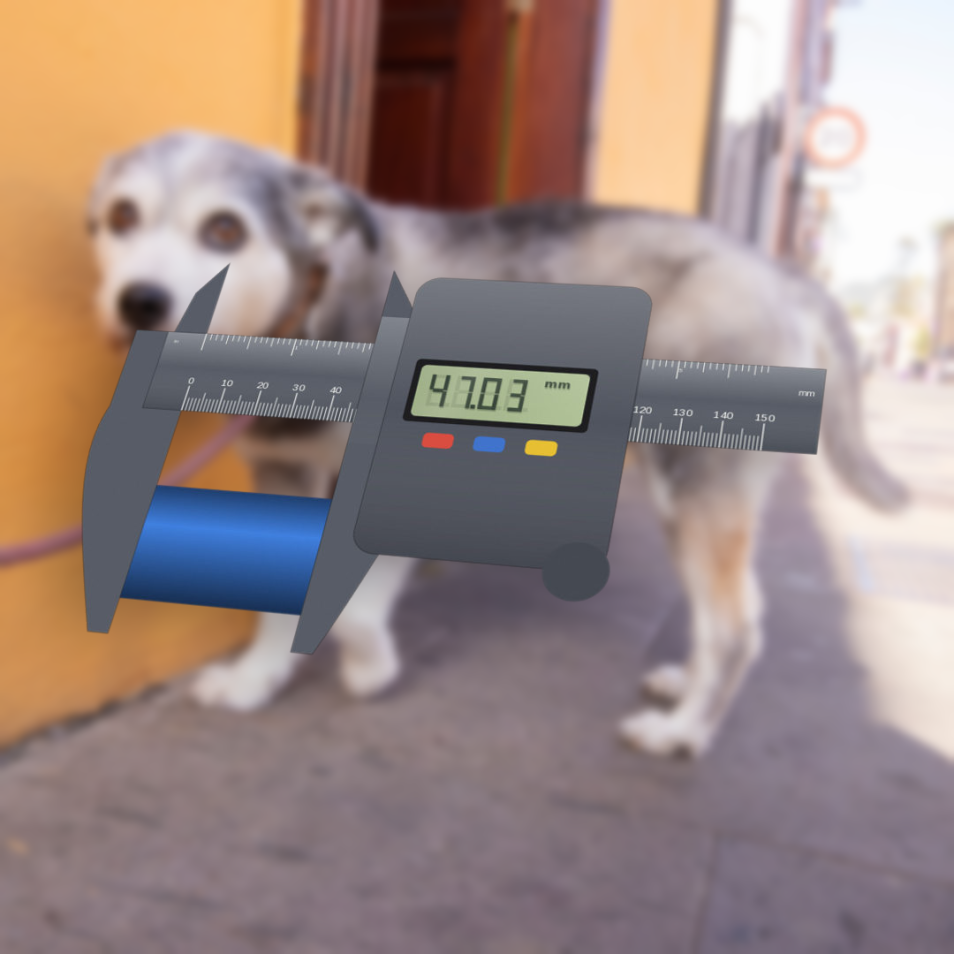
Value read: 47.03 mm
